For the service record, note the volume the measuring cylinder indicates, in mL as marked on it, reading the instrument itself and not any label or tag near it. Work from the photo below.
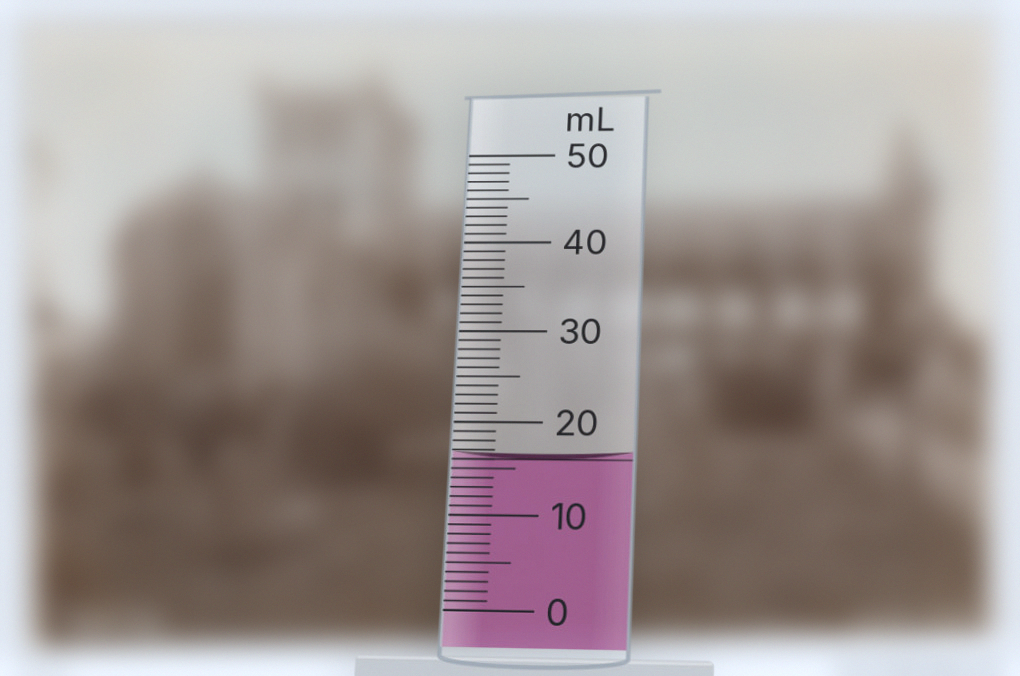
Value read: 16 mL
